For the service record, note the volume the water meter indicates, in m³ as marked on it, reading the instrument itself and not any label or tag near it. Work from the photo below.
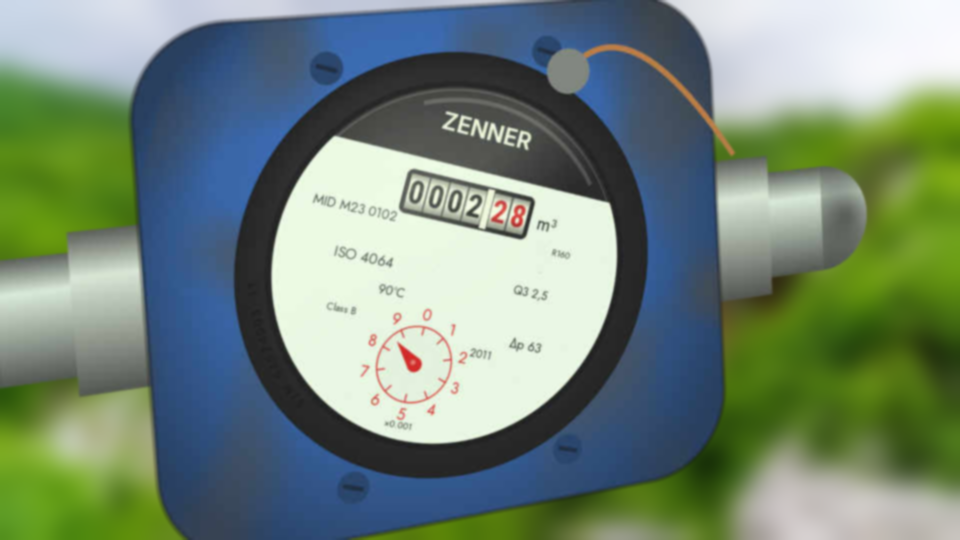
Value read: 2.288 m³
